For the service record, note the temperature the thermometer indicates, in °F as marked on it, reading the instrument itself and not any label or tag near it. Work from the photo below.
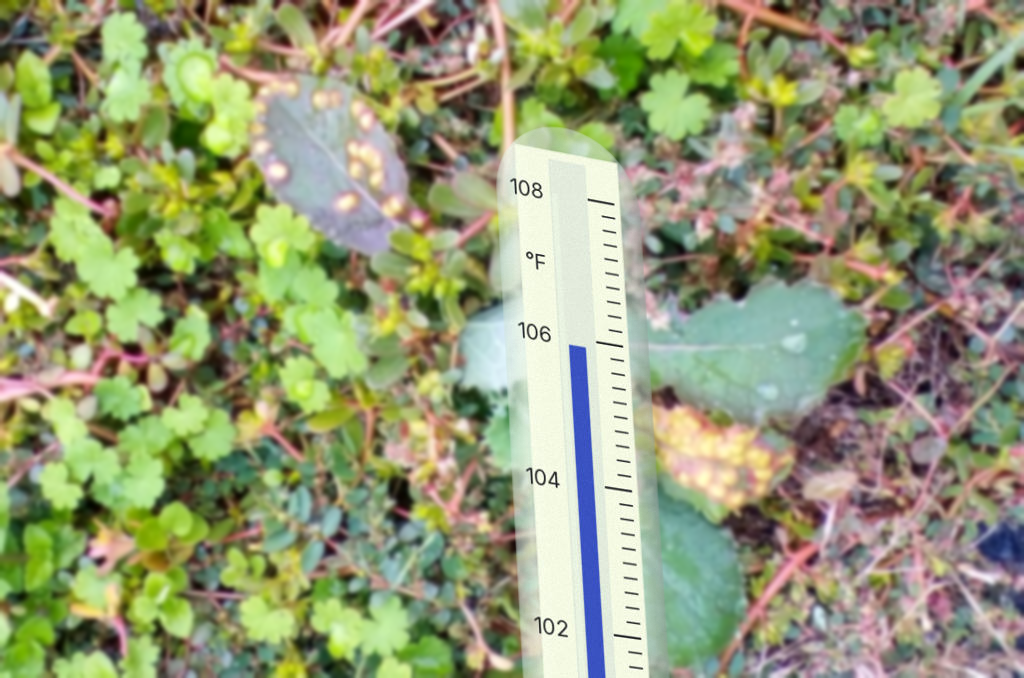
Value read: 105.9 °F
